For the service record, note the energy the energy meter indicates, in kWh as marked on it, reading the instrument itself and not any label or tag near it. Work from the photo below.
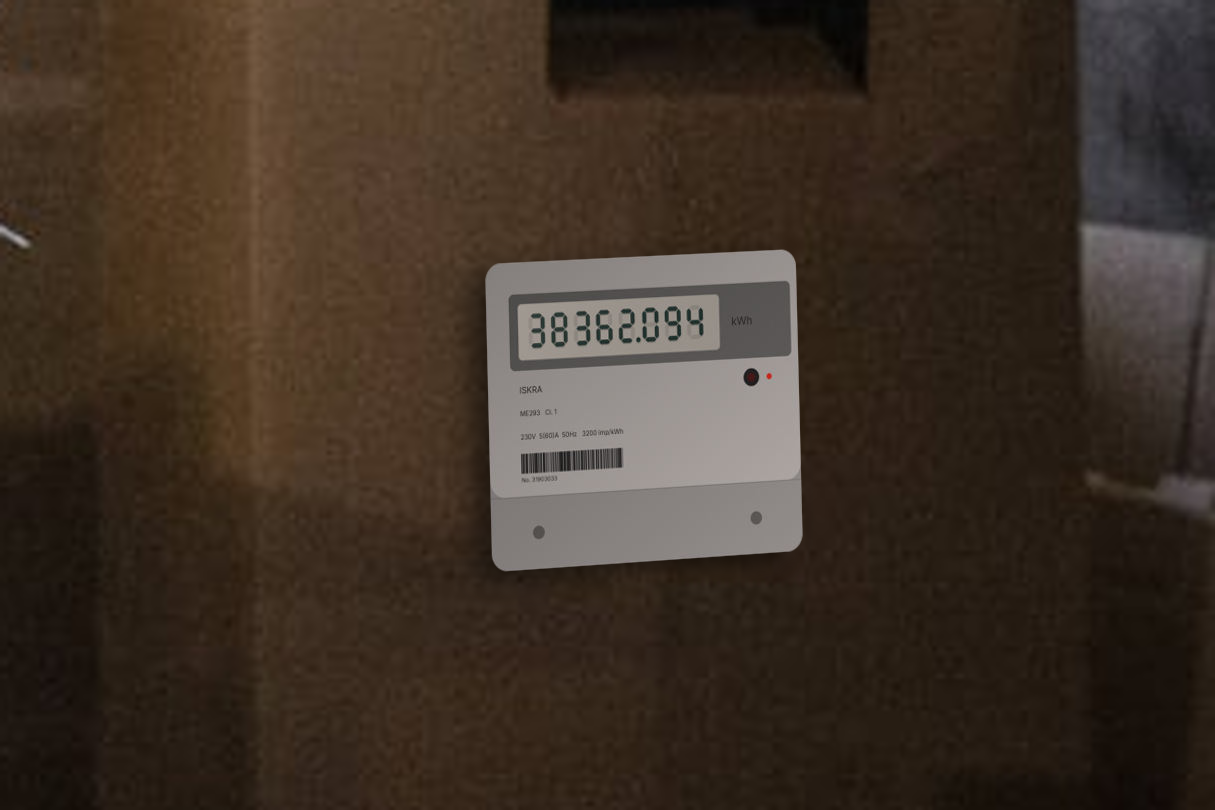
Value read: 38362.094 kWh
